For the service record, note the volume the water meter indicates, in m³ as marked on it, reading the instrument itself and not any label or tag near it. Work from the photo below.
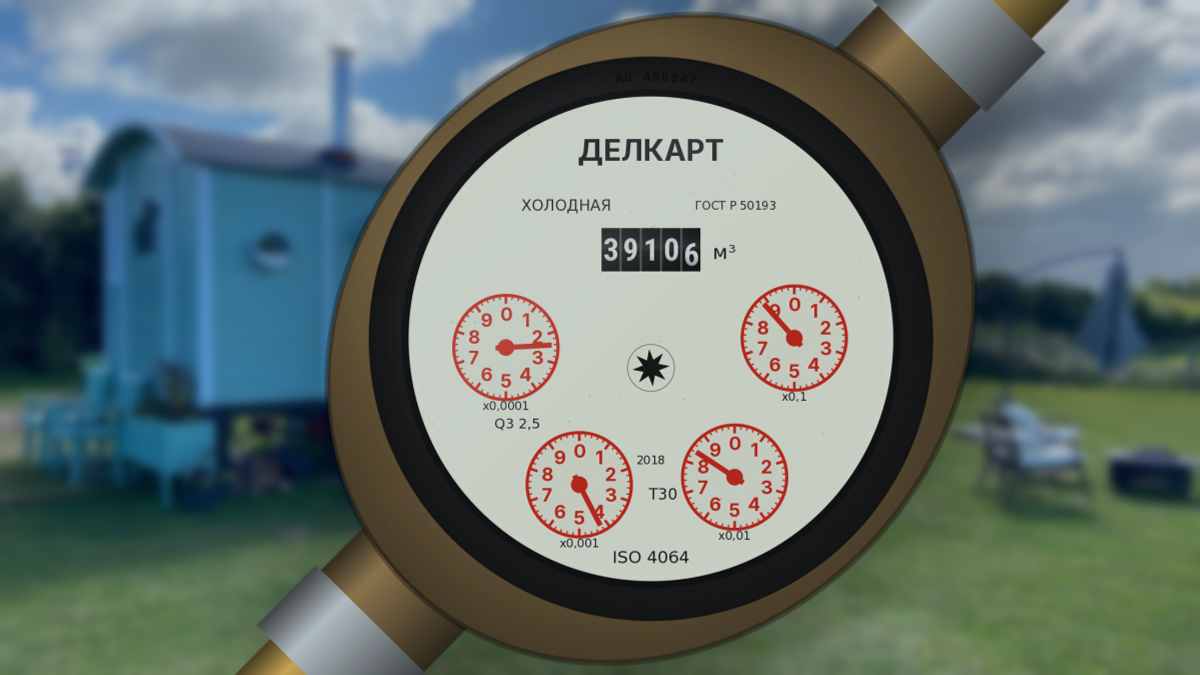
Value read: 39105.8842 m³
